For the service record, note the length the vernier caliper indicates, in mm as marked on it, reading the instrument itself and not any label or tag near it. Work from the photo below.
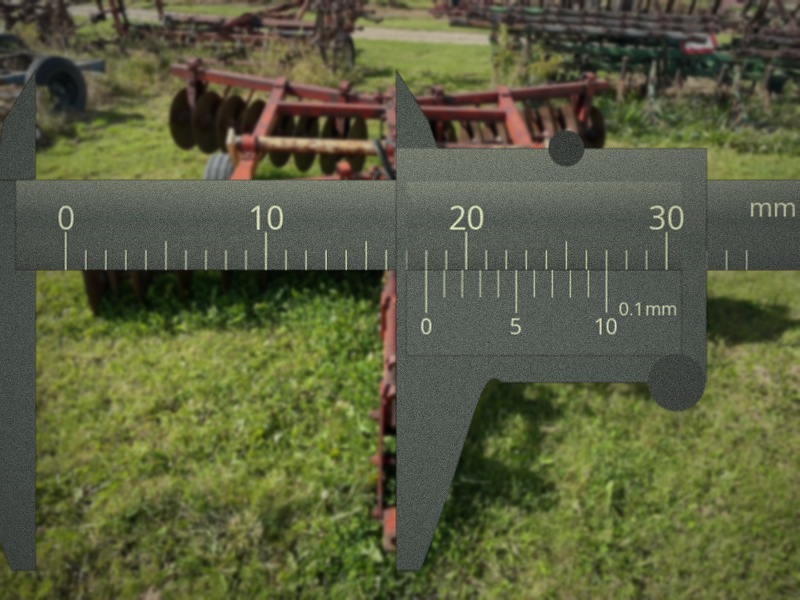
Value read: 18.0 mm
